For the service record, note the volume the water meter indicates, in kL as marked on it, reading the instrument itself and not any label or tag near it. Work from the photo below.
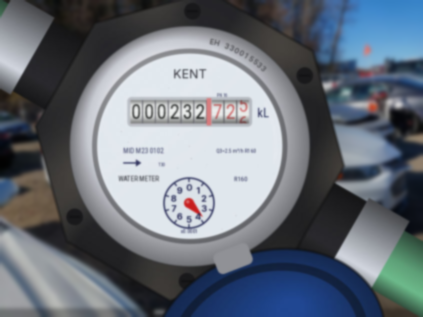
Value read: 232.7253 kL
